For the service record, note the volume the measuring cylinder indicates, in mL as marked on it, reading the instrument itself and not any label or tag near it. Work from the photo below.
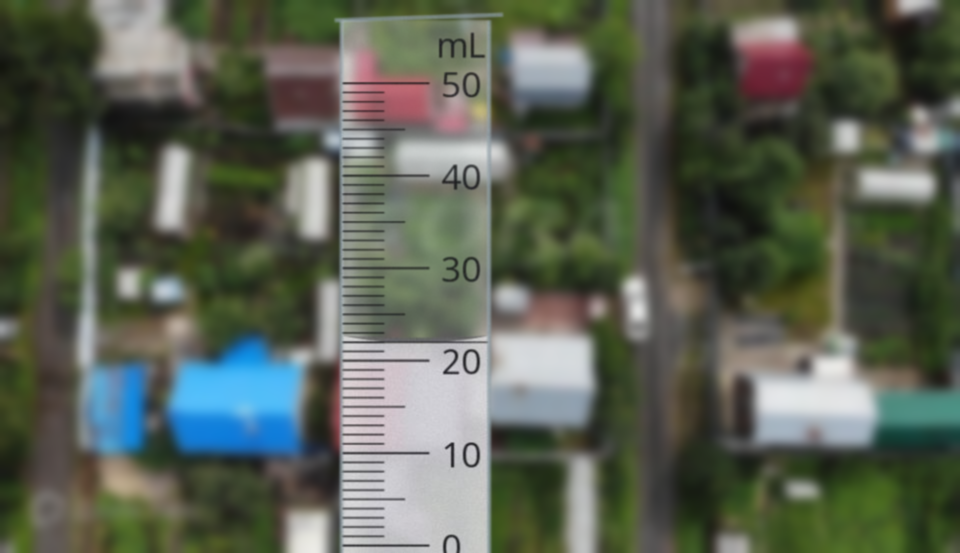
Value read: 22 mL
